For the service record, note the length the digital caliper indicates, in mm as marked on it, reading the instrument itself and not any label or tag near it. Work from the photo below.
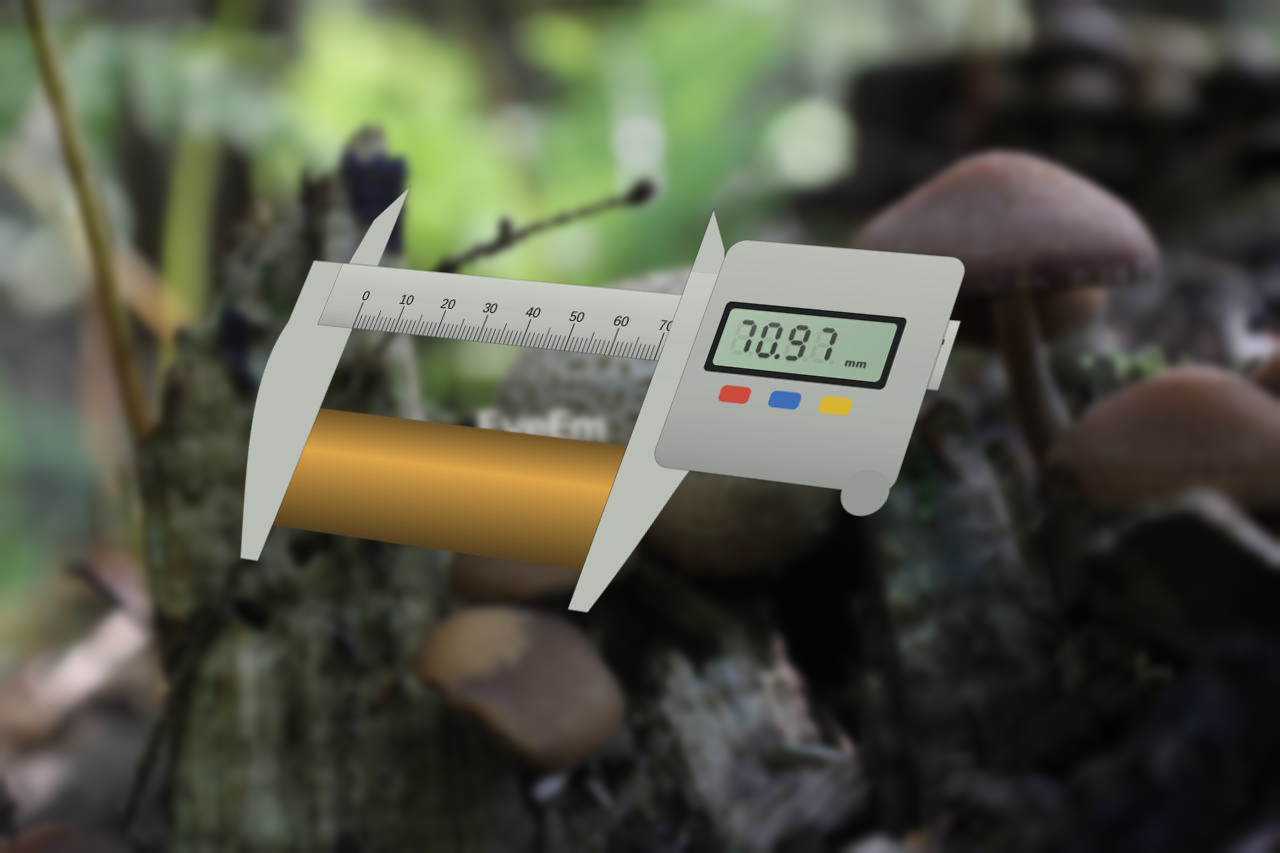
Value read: 70.97 mm
